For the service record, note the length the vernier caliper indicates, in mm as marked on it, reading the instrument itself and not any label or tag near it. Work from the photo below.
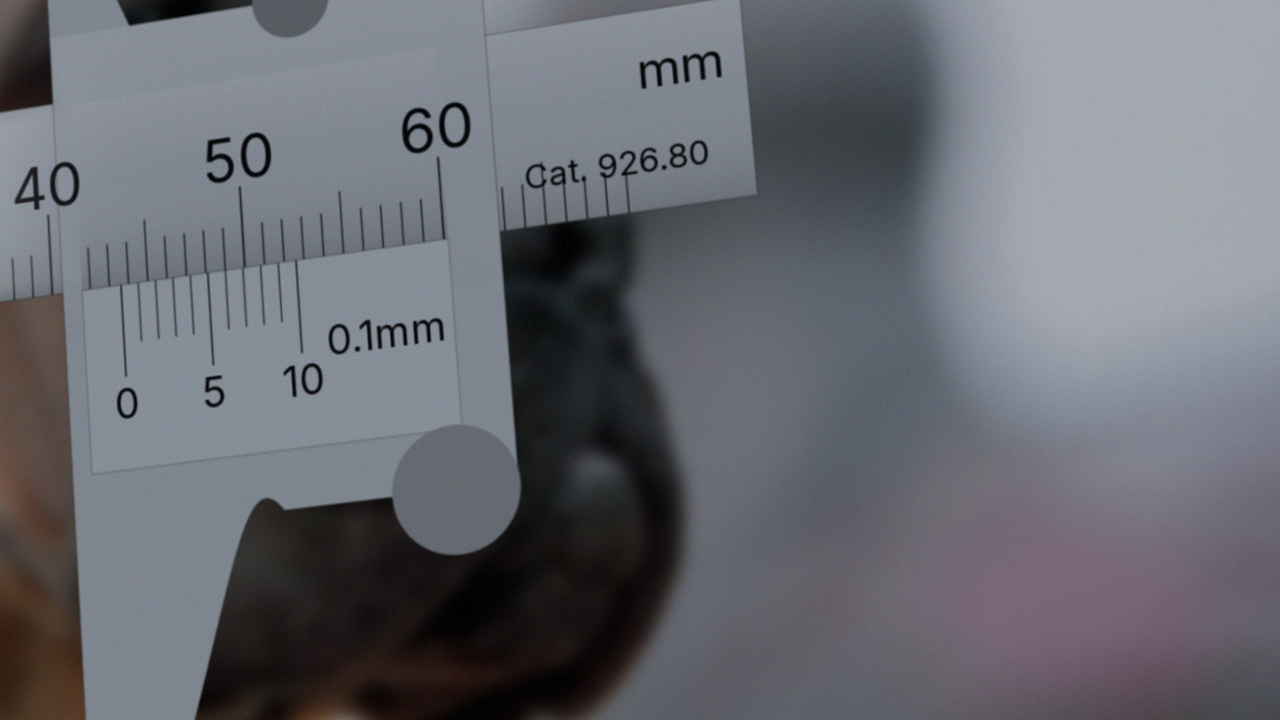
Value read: 43.6 mm
